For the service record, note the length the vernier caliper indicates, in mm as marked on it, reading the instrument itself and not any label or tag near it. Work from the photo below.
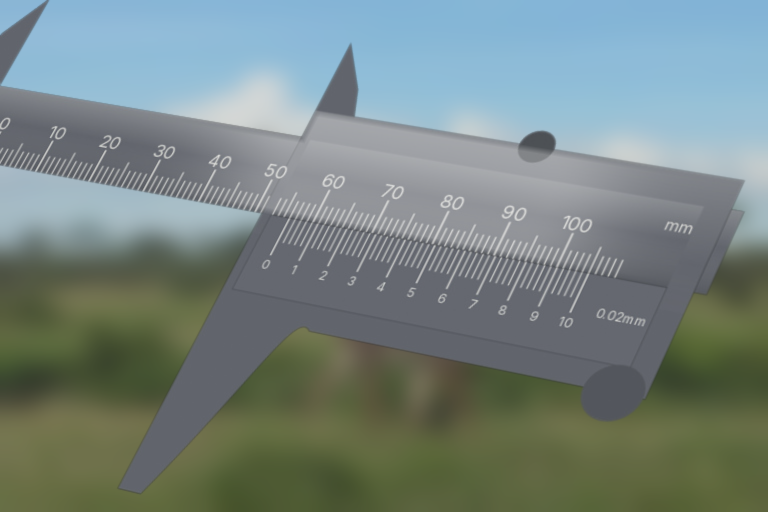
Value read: 56.0 mm
